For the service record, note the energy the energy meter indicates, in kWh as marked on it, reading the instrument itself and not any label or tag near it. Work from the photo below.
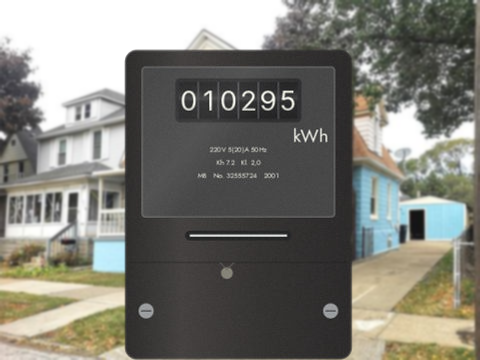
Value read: 10295 kWh
